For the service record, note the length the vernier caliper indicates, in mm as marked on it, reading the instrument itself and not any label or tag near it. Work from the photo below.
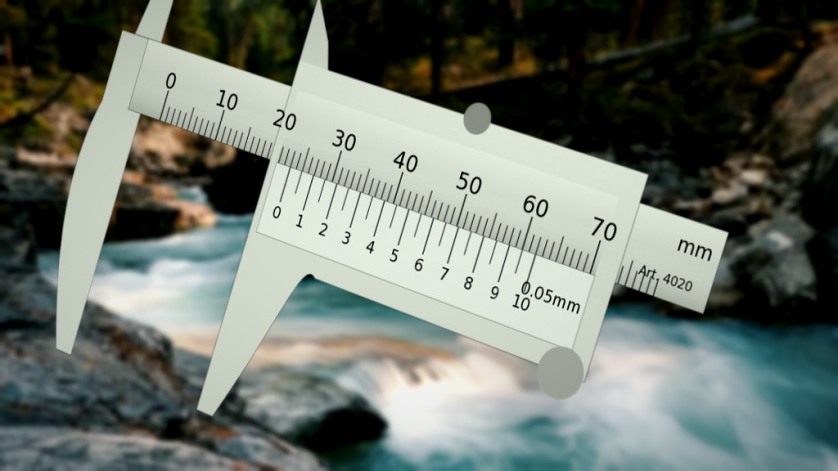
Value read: 23.0 mm
